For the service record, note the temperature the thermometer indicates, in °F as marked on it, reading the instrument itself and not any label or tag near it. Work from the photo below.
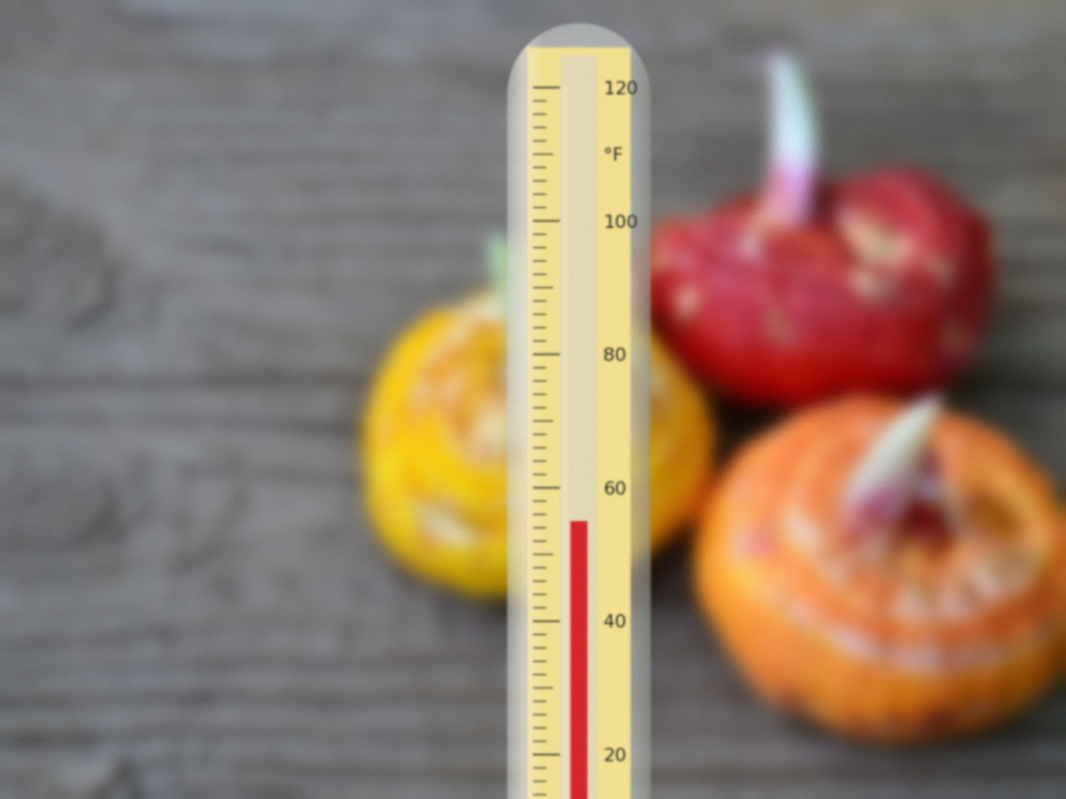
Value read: 55 °F
